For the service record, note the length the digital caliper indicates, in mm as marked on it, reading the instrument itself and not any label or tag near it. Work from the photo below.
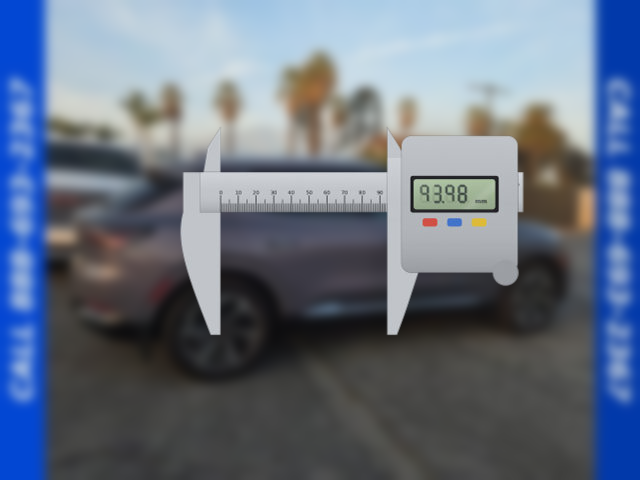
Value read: 93.98 mm
